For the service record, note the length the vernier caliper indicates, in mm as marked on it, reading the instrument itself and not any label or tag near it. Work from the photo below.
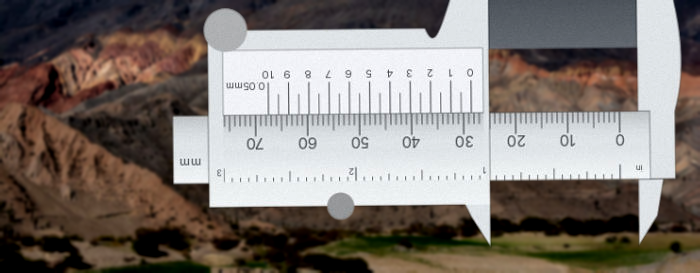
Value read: 28.5 mm
